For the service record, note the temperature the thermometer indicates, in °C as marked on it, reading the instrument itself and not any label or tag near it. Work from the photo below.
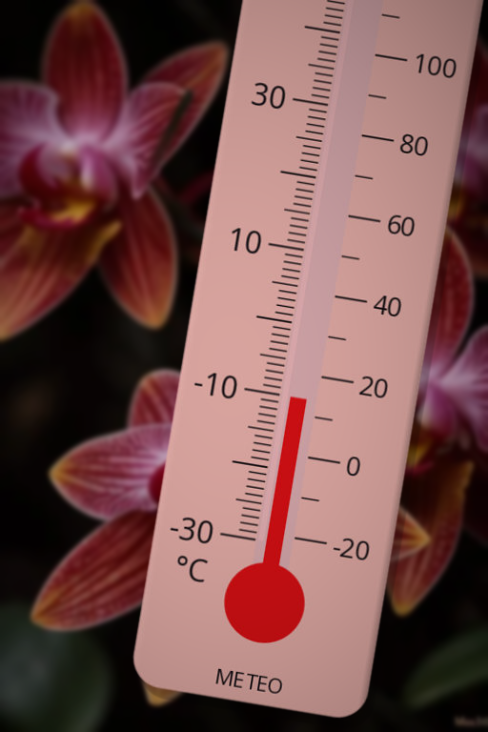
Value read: -10 °C
